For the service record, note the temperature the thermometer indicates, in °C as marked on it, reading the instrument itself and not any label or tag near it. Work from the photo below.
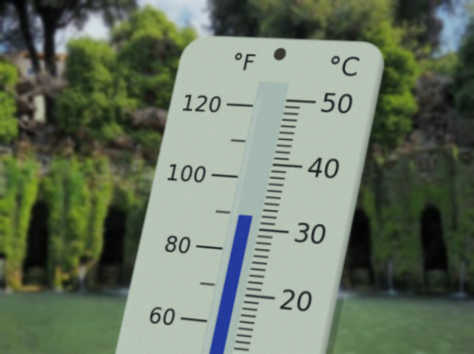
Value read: 32 °C
